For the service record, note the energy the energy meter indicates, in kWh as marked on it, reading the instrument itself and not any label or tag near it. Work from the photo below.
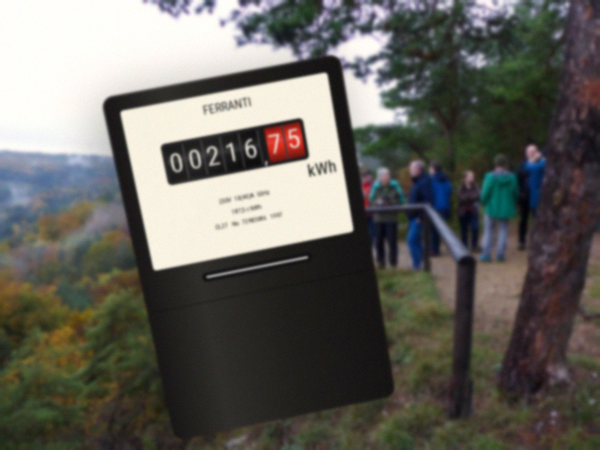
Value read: 216.75 kWh
